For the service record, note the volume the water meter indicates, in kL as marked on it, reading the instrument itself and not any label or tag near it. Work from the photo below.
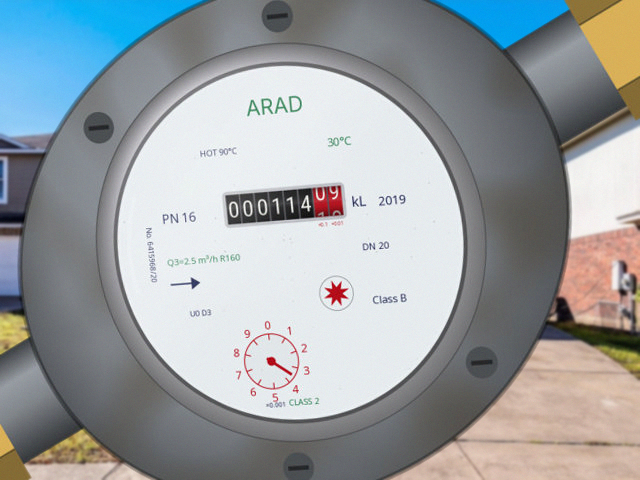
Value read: 114.093 kL
